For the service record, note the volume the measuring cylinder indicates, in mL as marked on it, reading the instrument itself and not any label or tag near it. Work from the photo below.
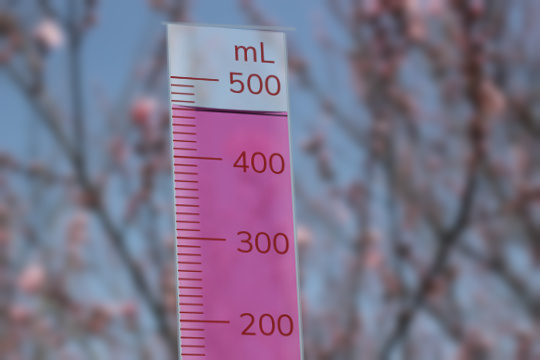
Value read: 460 mL
